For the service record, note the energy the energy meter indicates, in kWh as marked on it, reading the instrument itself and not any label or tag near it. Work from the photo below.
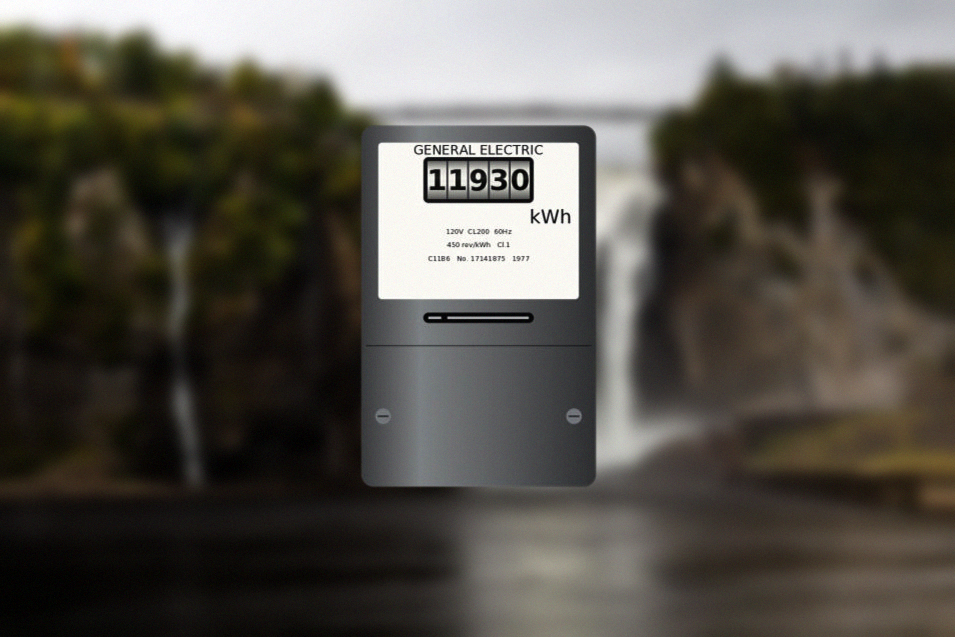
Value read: 11930 kWh
